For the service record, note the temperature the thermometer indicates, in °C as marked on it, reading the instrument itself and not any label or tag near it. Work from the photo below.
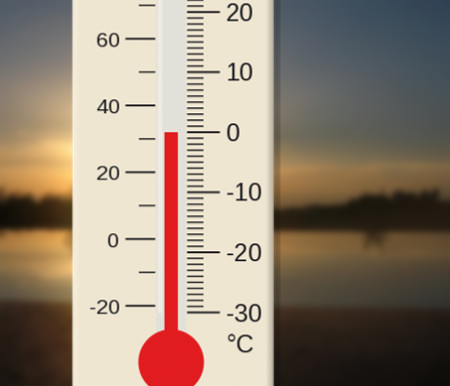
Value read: 0 °C
